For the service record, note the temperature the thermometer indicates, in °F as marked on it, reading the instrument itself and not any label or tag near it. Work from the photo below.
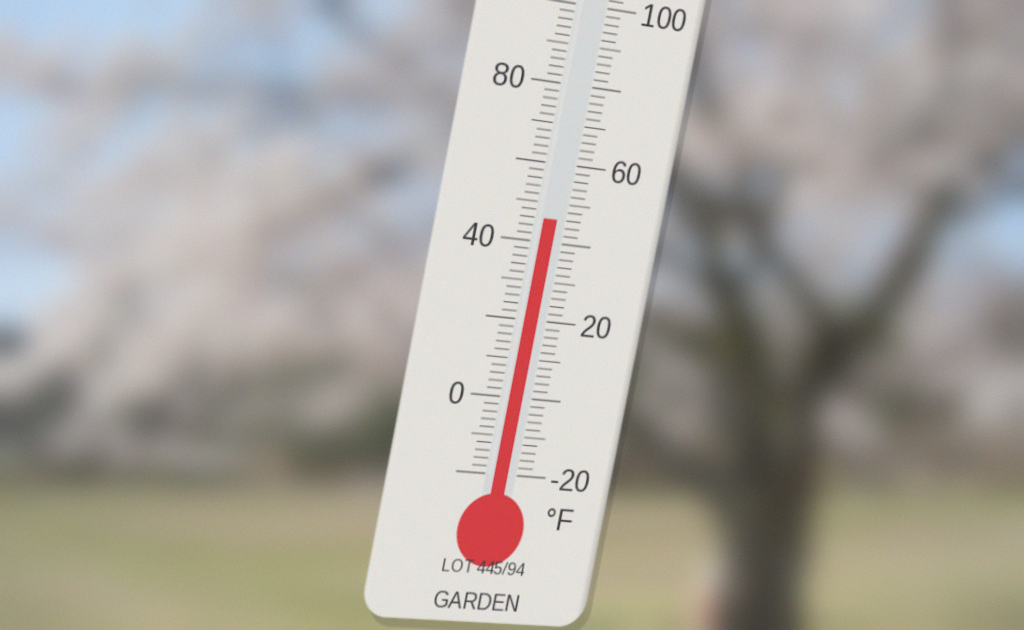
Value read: 46 °F
